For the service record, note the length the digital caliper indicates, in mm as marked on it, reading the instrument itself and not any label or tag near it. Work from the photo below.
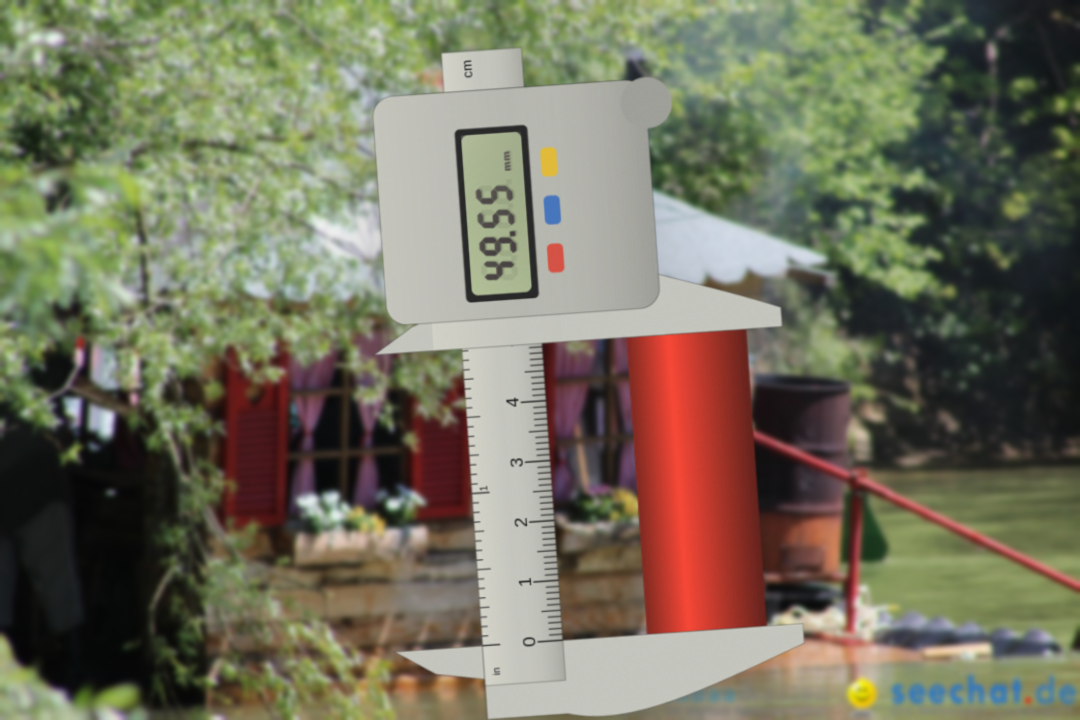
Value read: 49.55 mm
